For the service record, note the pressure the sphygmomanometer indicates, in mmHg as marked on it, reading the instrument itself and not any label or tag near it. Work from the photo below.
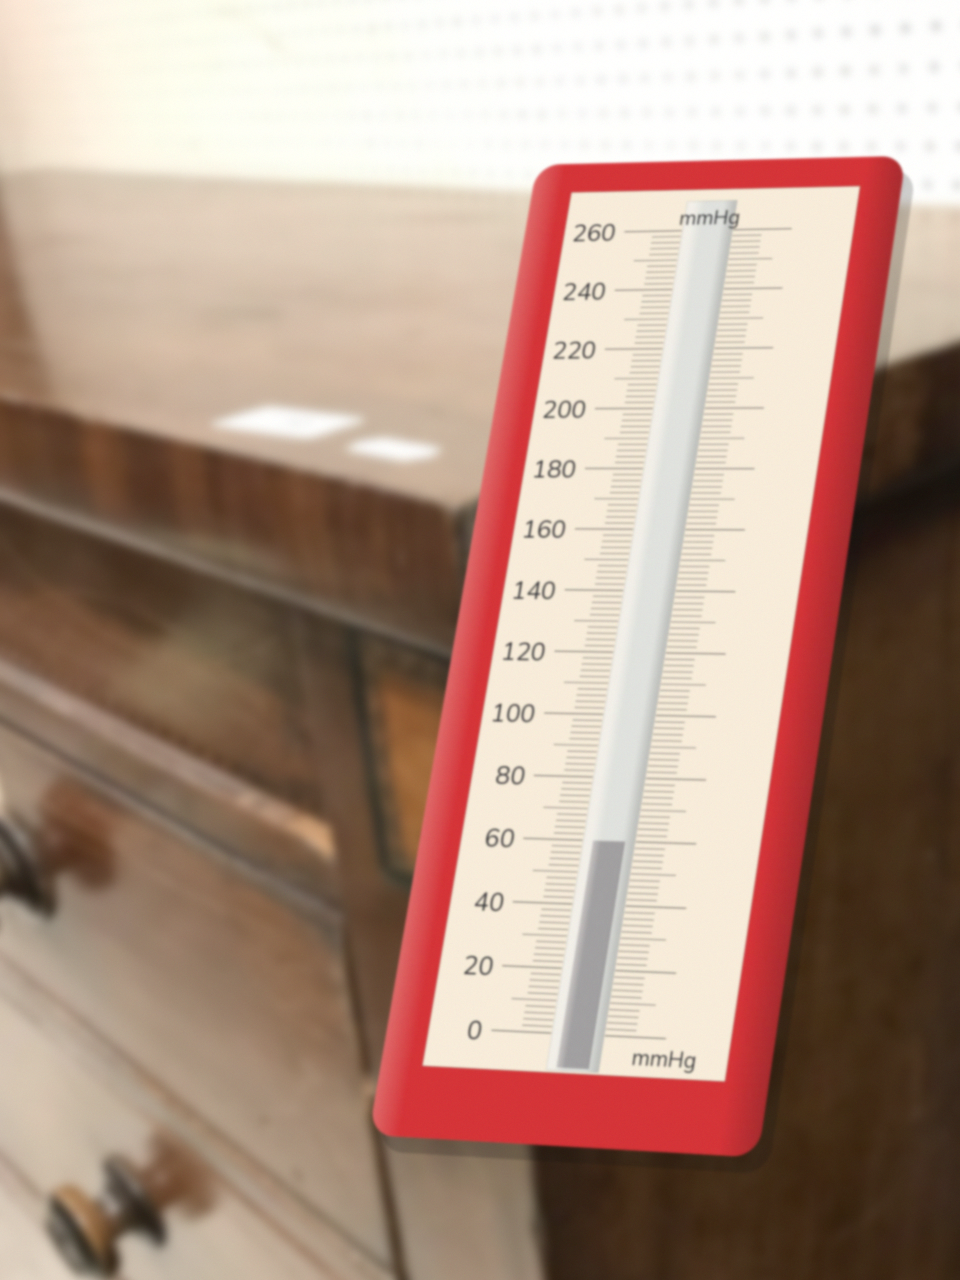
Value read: 60 mmHg
